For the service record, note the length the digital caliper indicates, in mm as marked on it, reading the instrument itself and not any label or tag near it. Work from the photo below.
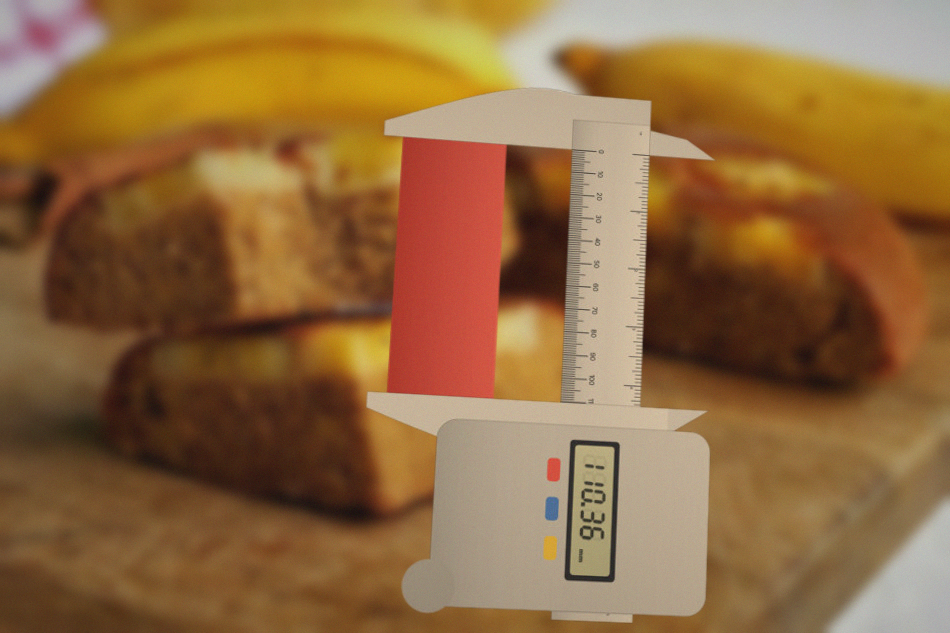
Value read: 110.36 mm
